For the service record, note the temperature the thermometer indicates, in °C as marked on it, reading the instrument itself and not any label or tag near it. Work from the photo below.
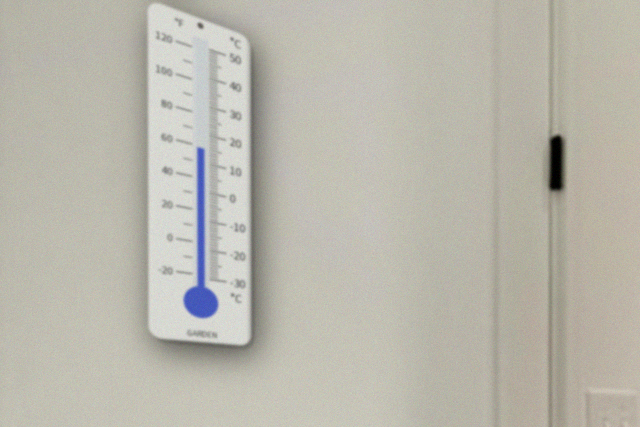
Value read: 15 °C
